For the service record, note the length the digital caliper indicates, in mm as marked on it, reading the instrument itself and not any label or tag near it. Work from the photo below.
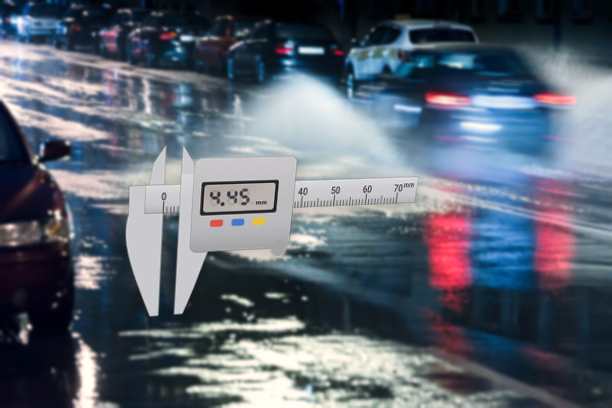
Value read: 4.45 mm
